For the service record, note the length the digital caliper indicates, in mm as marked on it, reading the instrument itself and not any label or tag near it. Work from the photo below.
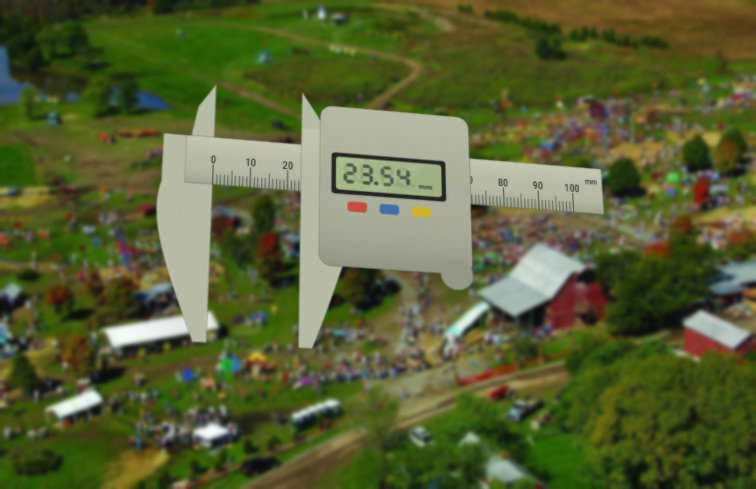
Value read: 23.54 mm
